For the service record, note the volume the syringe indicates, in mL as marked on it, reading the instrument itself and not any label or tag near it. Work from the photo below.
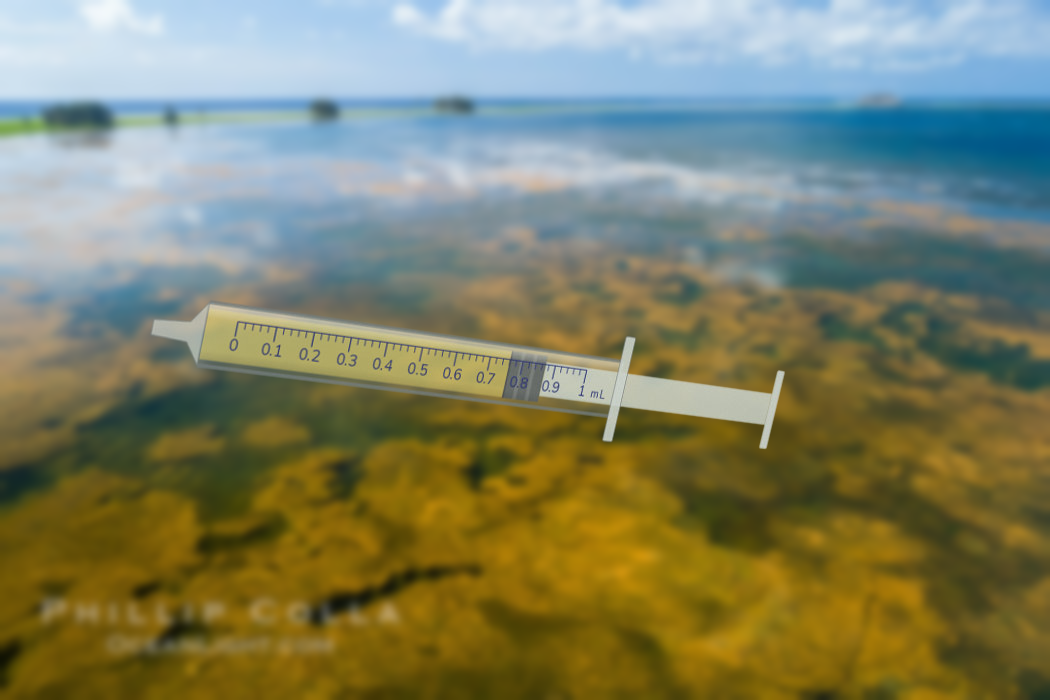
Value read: 0.76 mL
